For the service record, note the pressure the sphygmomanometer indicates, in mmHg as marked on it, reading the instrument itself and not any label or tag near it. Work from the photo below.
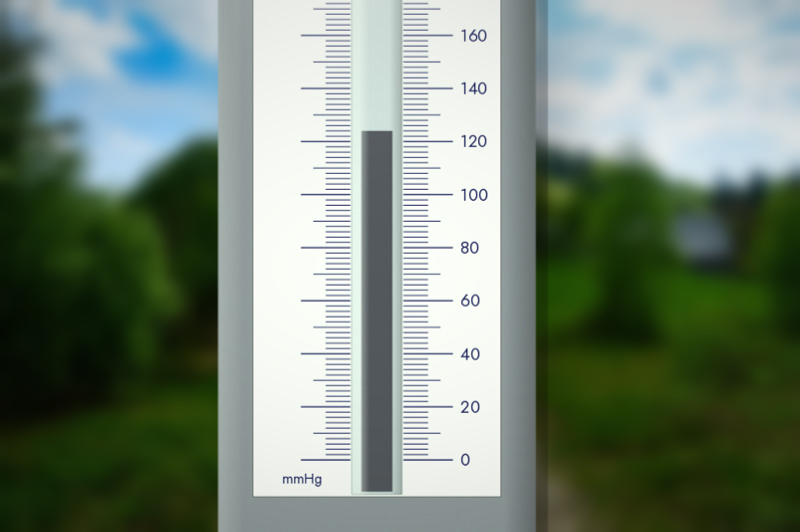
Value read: 124 mmHg
